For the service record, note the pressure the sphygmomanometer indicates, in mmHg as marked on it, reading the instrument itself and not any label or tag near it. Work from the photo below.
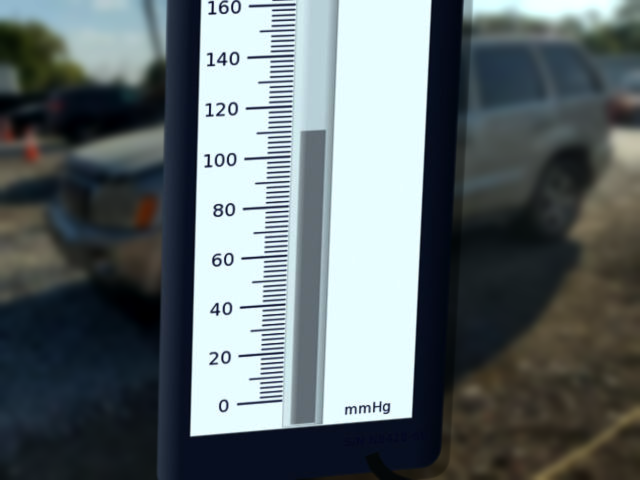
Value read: 110 mmHg
